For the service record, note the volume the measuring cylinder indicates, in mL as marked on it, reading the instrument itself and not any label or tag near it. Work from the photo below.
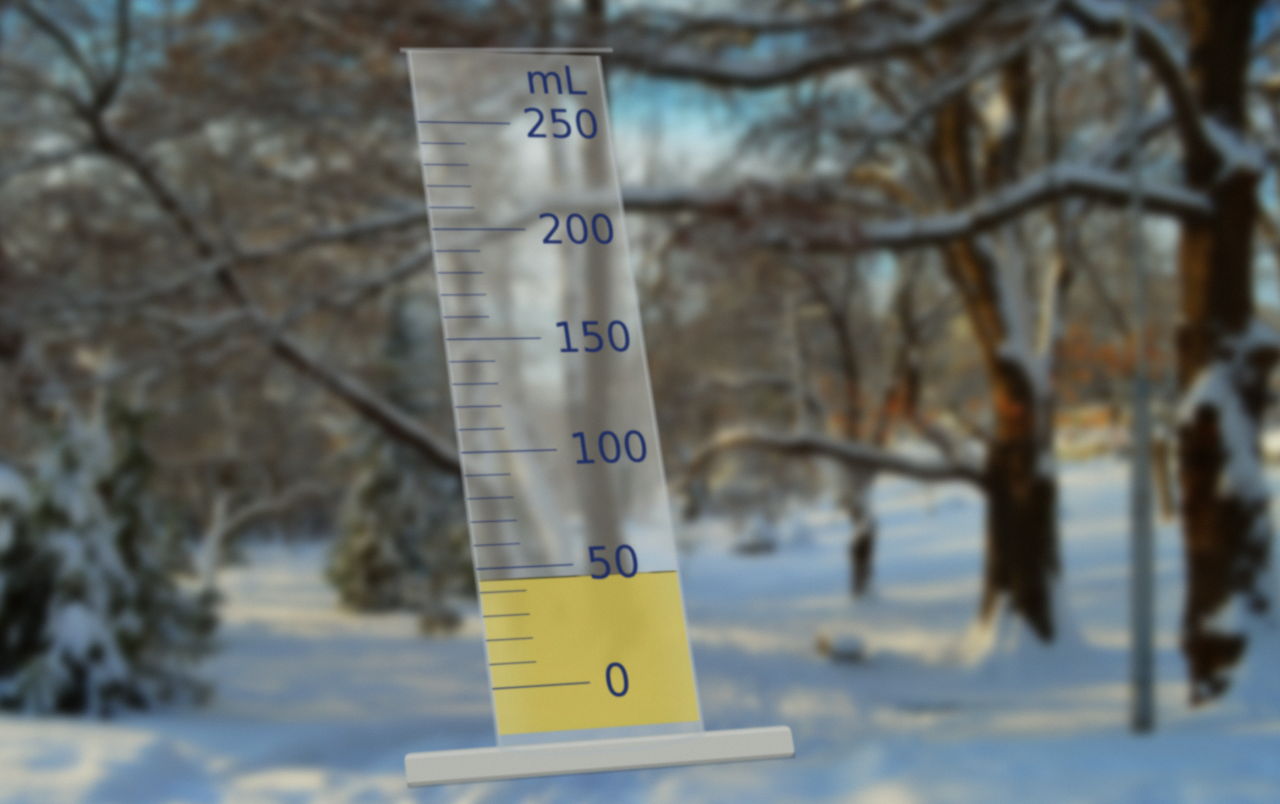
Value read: 45 mL
